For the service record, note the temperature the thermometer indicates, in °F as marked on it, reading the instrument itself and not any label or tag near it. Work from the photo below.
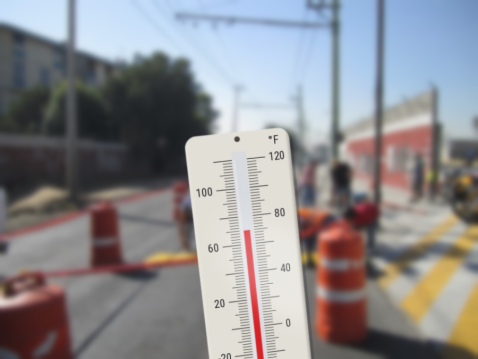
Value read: 70 °F
